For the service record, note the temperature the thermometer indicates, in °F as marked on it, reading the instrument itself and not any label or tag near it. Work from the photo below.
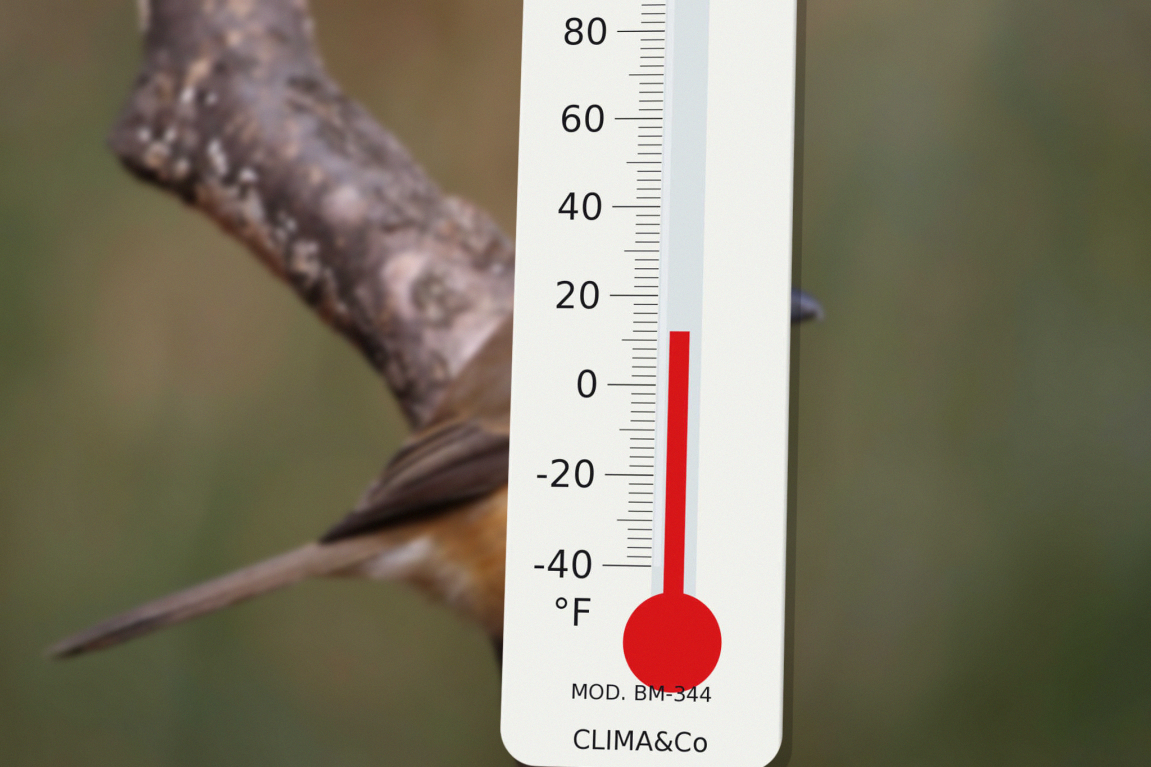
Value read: 12 °F
